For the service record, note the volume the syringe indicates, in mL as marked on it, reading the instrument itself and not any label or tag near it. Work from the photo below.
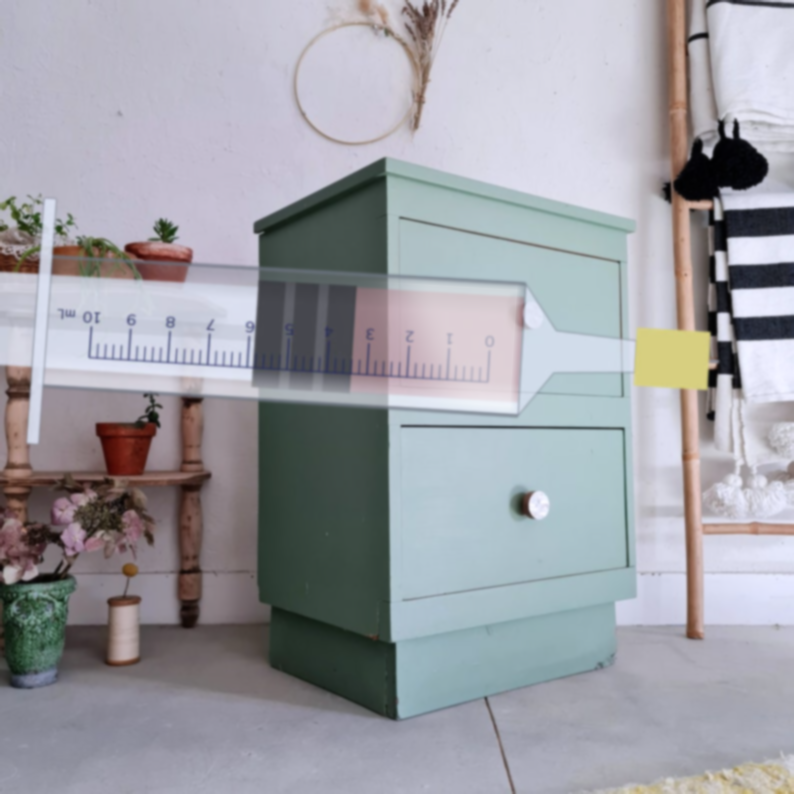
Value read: 3.4 mL
